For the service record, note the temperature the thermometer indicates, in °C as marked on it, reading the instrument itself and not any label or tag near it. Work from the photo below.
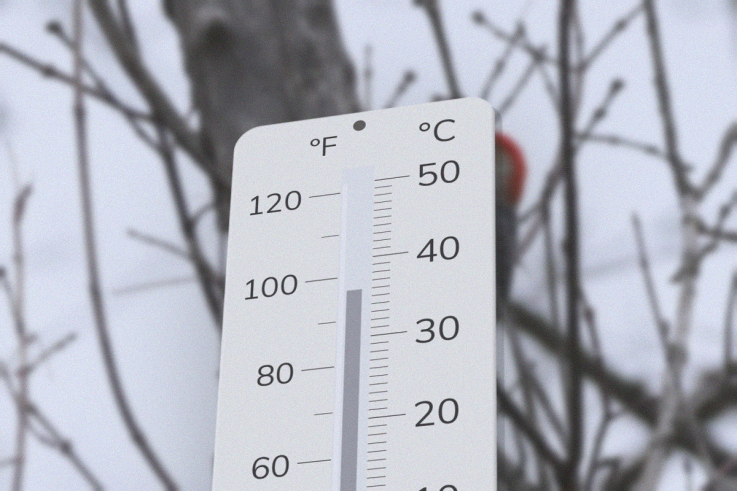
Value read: 36 °C
